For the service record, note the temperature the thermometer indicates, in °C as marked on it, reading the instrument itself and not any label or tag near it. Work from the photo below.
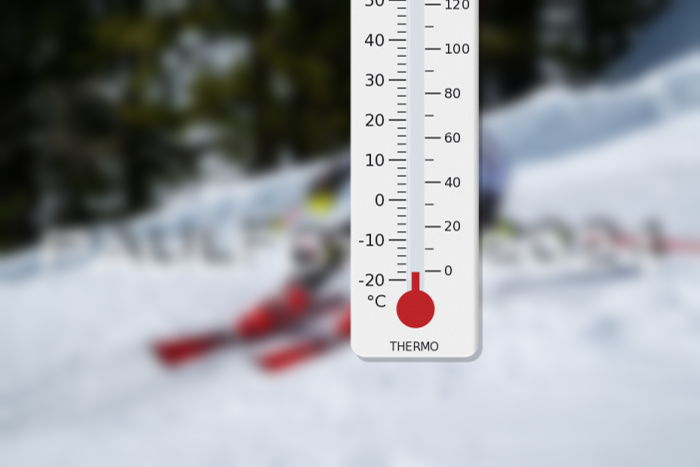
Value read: -18 °C
